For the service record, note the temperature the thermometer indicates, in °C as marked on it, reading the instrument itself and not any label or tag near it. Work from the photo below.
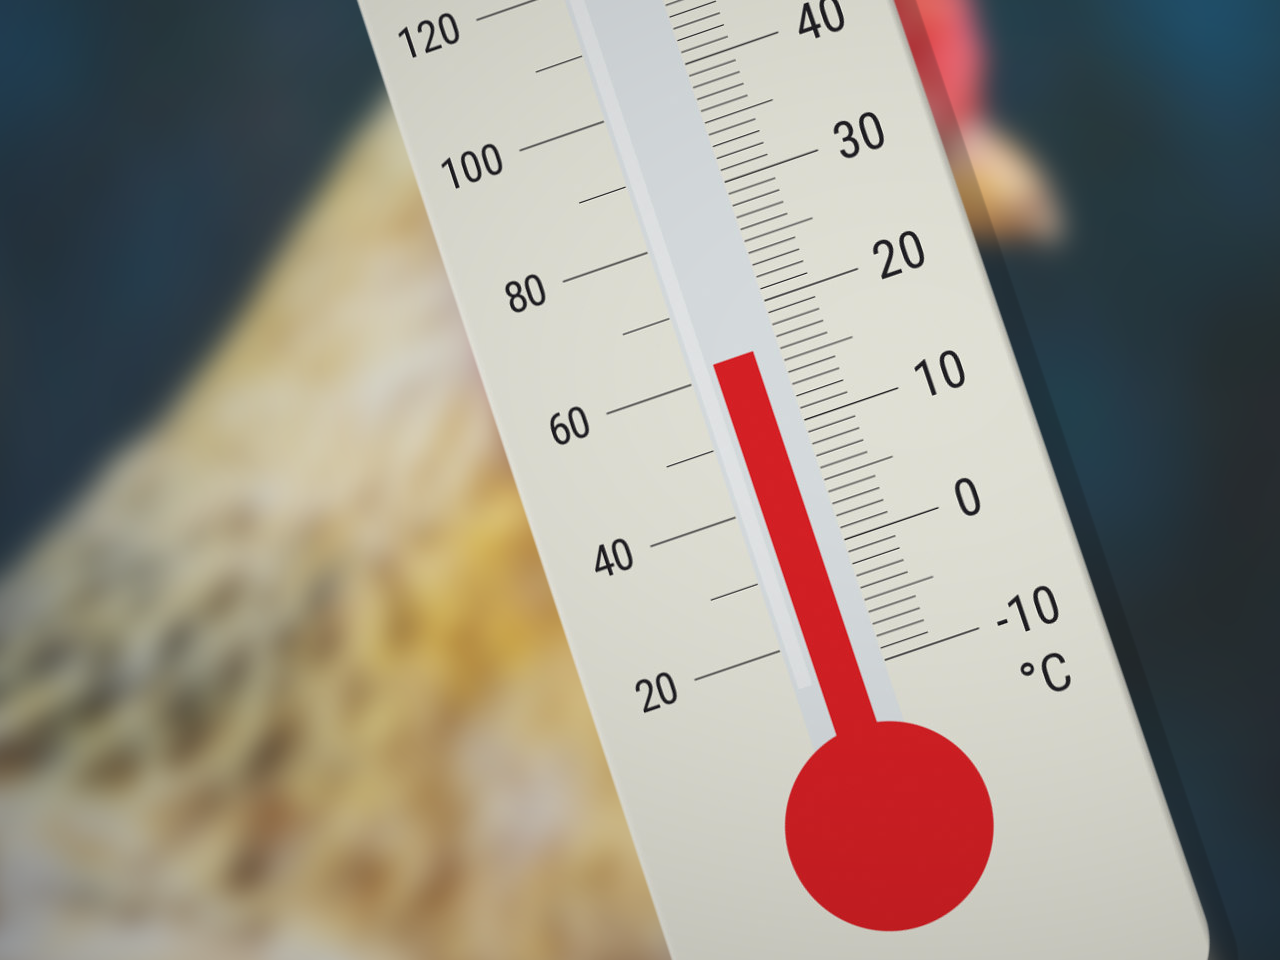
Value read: 16.5 °C
